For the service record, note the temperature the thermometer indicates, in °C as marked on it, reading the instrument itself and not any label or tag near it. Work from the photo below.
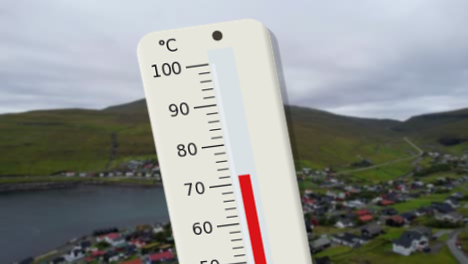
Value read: 72 °C
